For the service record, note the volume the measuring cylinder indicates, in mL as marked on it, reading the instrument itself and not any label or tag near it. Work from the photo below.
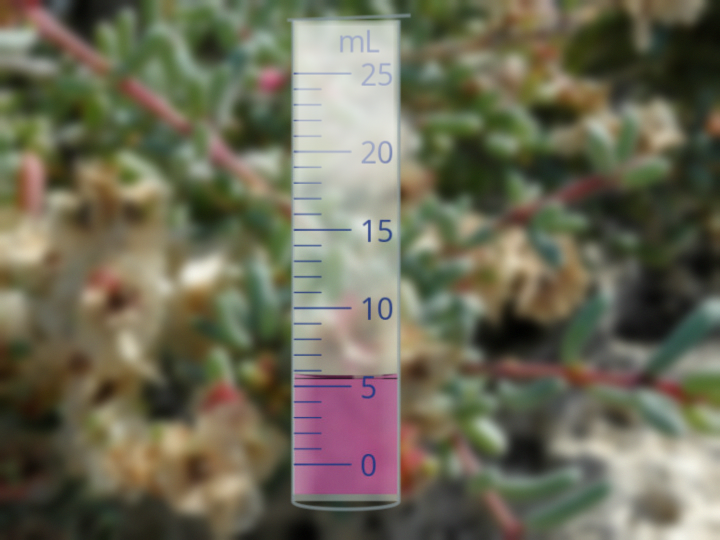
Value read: 5.5 mL
